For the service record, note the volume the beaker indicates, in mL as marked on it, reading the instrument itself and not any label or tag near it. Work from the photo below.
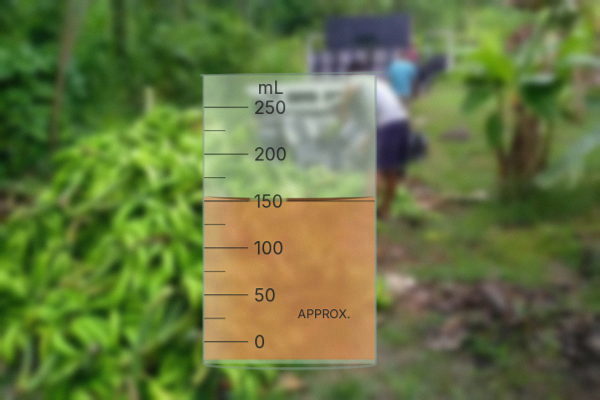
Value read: 150 mL
